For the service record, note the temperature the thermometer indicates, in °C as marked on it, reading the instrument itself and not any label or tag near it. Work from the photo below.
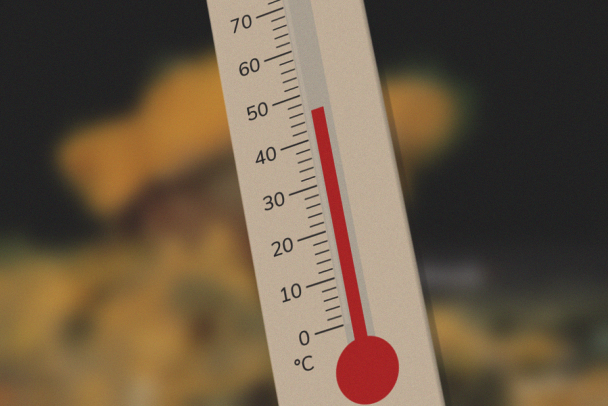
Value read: 46 °C
